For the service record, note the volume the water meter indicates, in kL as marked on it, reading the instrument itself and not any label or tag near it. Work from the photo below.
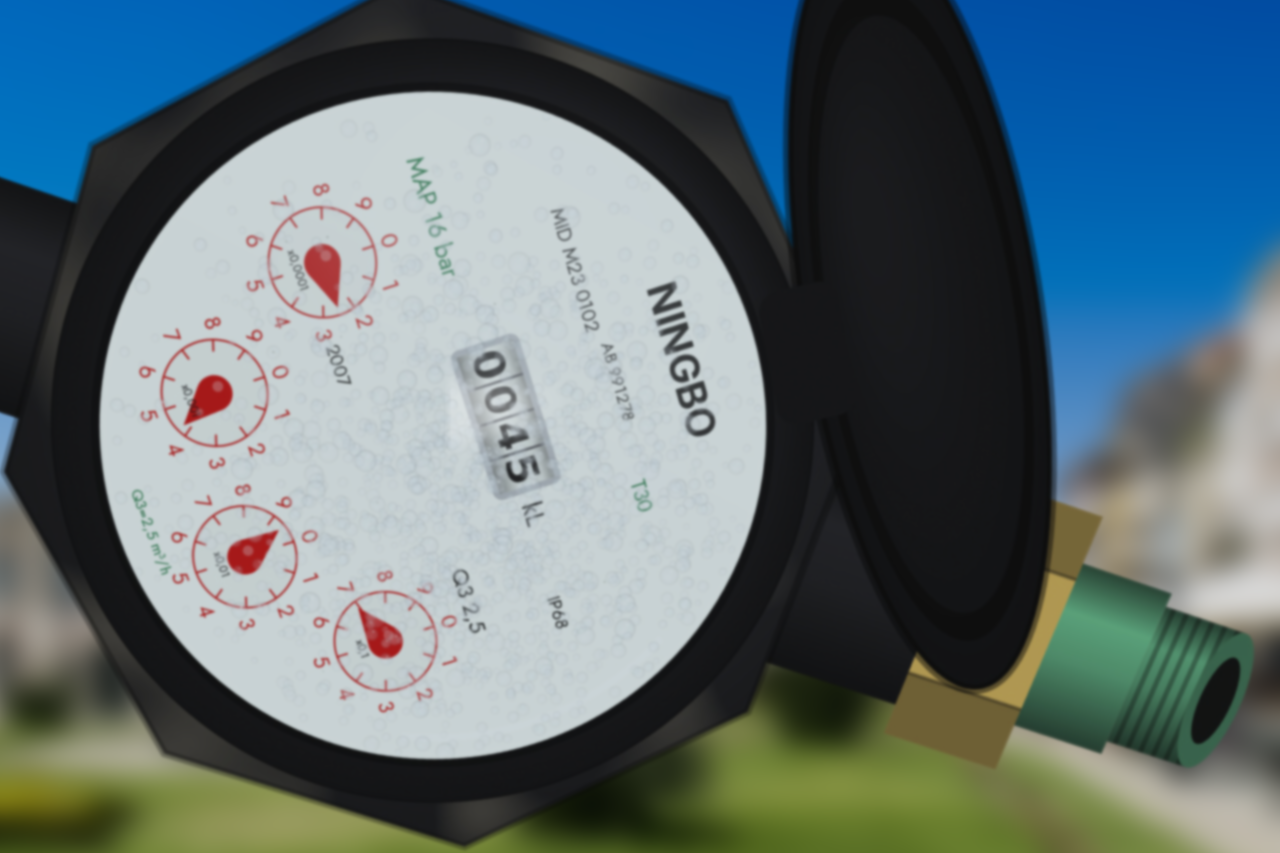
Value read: 45.6942 kL
